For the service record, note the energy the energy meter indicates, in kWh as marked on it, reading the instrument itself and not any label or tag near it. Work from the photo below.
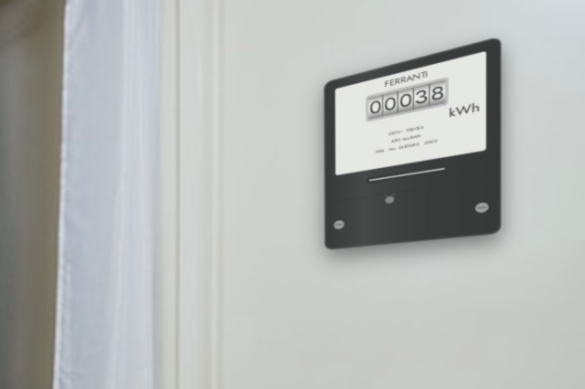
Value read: 38 kWh
